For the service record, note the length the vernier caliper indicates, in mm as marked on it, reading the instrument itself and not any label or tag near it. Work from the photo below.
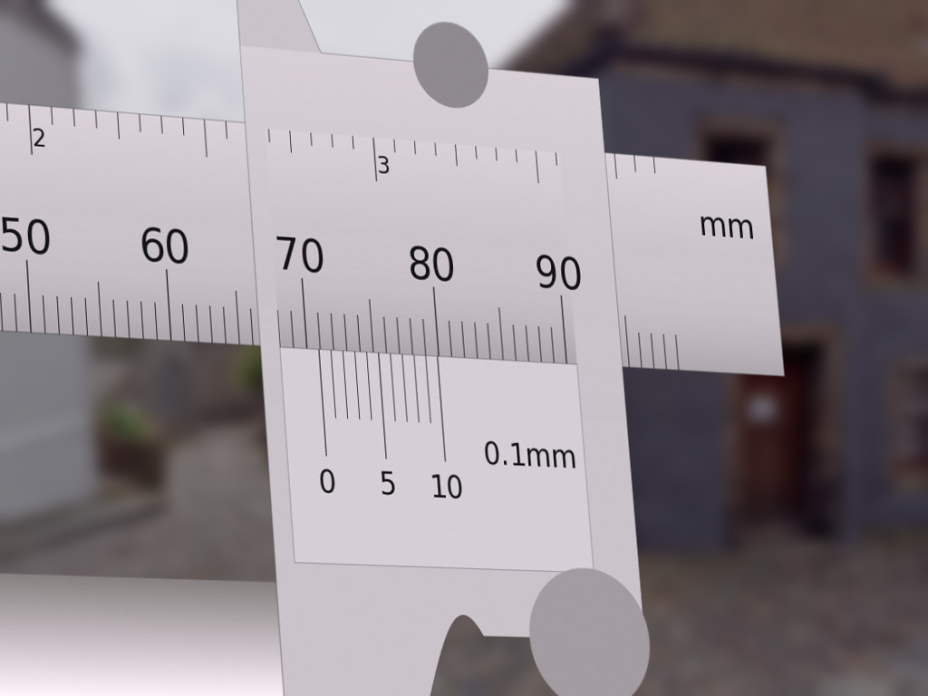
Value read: 70.9 mm
